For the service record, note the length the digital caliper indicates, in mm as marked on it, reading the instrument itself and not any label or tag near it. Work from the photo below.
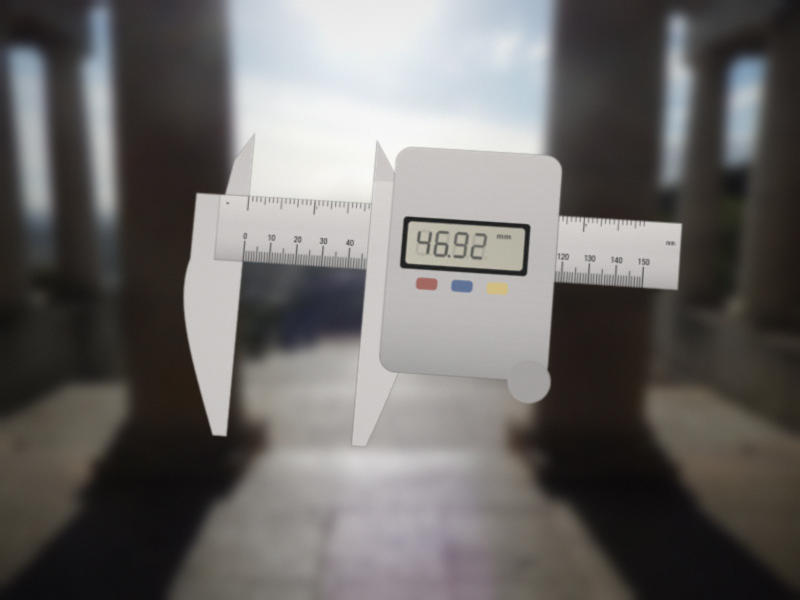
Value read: 46.92 mm
